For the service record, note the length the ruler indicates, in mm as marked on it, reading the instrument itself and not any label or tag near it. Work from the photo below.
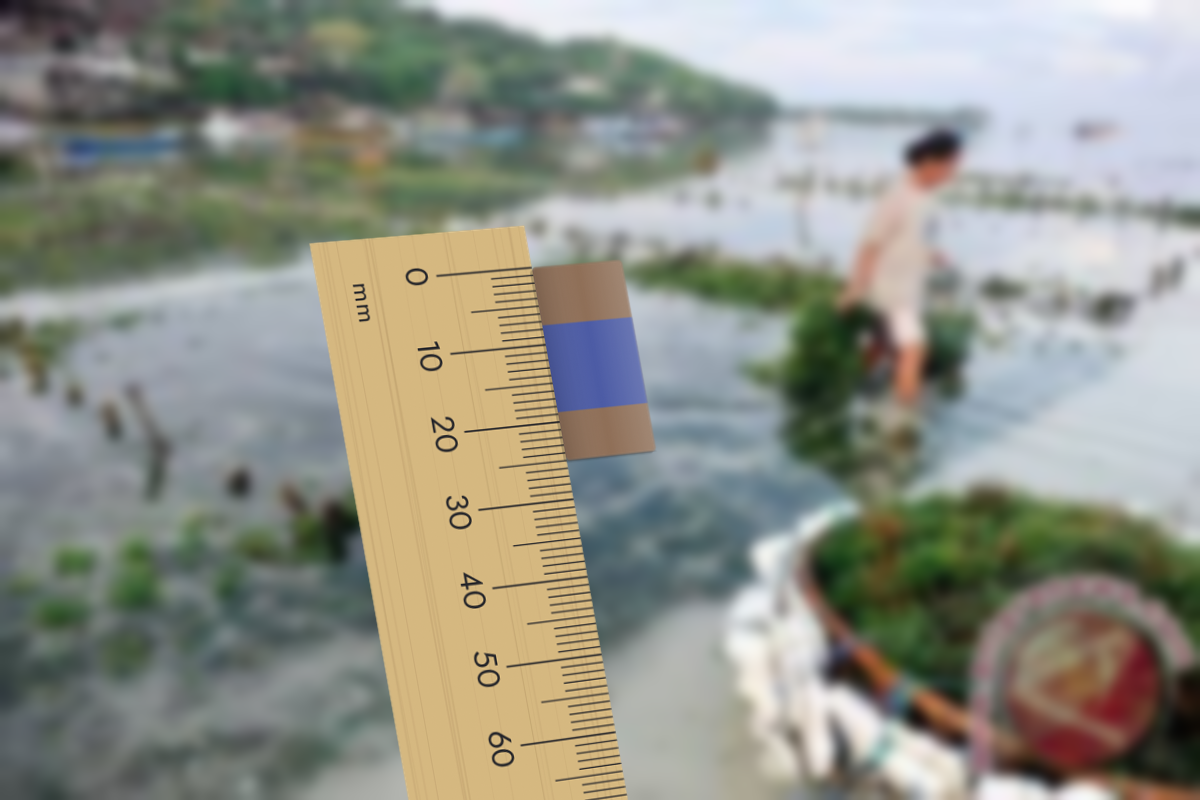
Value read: 25 mm
